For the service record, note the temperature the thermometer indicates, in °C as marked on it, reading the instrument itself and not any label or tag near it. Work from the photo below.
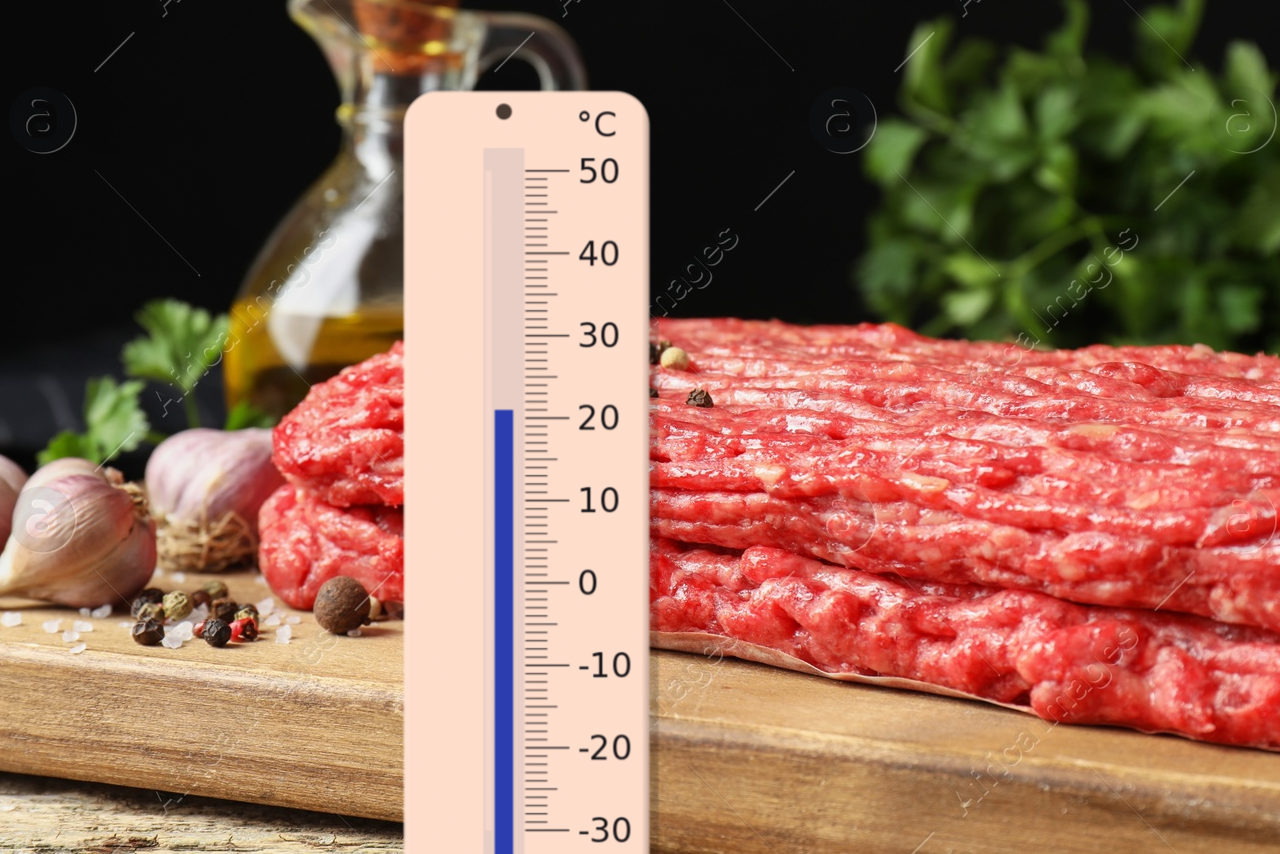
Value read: 21 °C
